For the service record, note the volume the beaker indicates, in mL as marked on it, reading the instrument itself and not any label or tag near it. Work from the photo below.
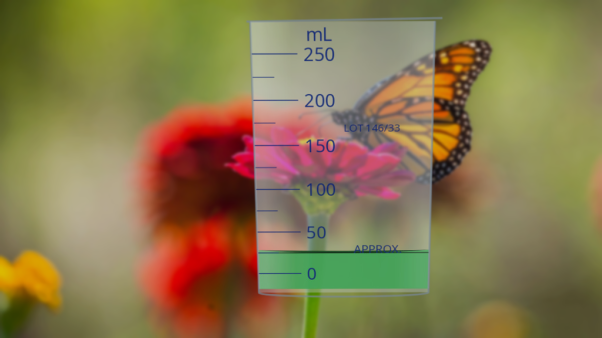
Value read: 25 mL
